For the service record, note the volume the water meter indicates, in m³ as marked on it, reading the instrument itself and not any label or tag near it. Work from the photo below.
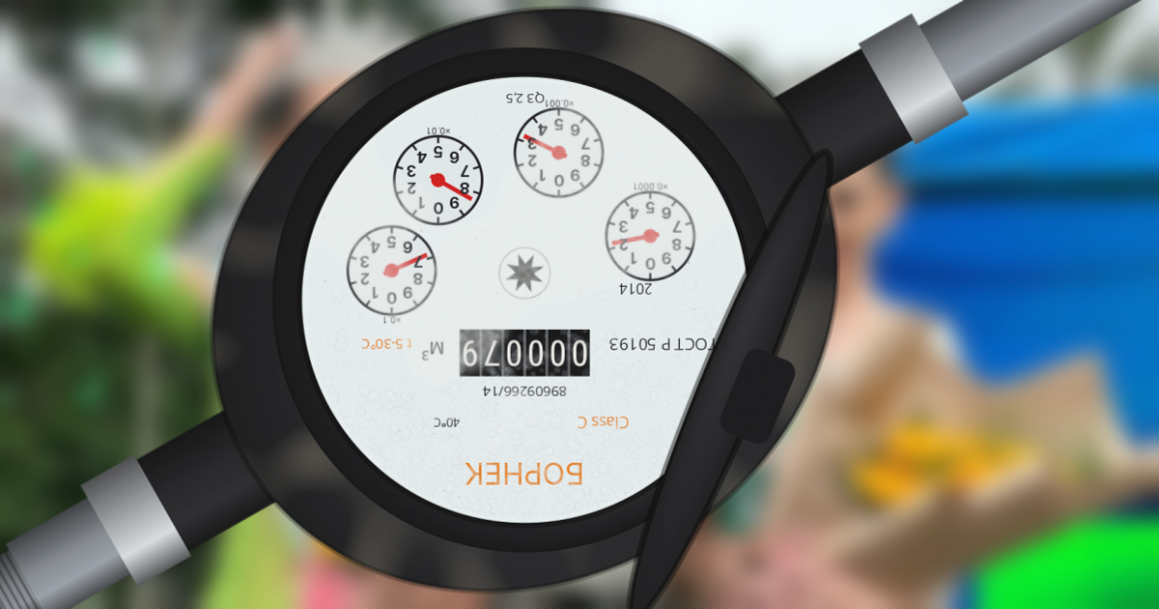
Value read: 79.6832 m³
